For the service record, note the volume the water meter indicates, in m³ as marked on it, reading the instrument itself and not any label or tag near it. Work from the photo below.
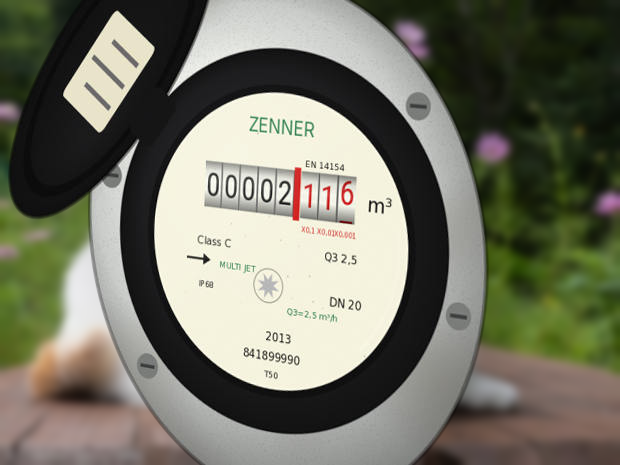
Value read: 2.116 m³
